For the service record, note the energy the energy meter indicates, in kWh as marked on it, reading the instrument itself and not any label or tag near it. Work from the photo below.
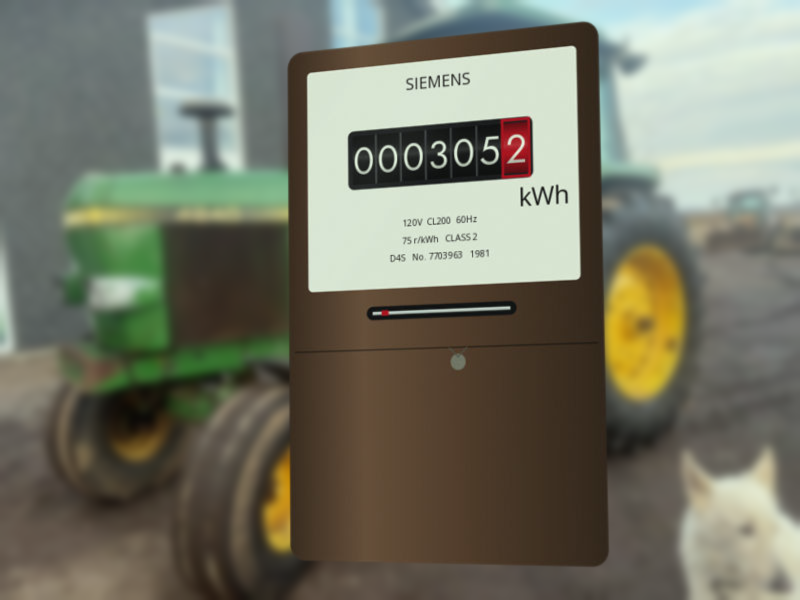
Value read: 305.2 kWh
